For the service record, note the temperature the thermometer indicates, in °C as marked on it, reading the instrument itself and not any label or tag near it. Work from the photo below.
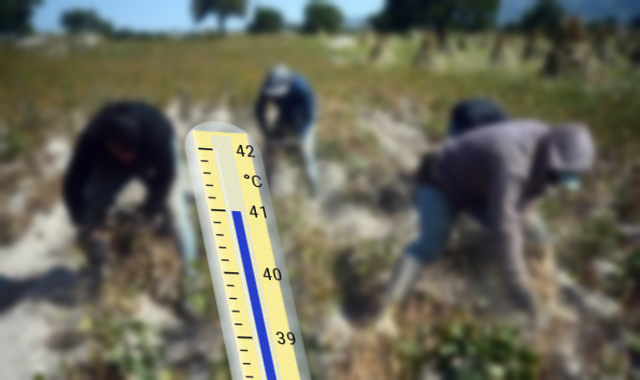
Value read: 41 °C
